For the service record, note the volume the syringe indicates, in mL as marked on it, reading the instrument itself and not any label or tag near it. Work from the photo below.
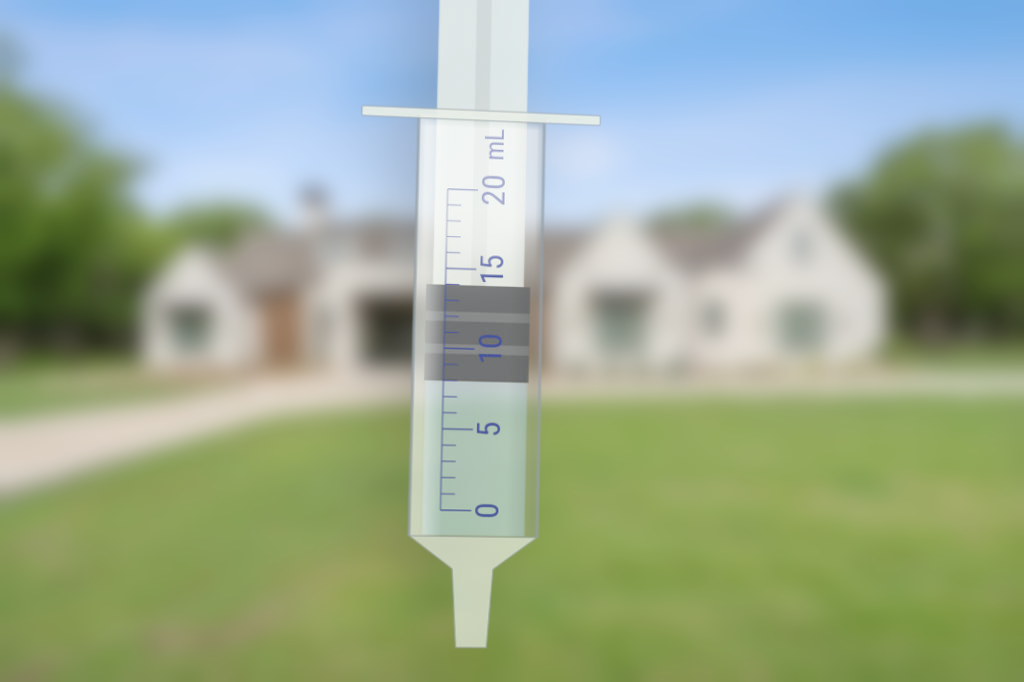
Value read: 8 mL
